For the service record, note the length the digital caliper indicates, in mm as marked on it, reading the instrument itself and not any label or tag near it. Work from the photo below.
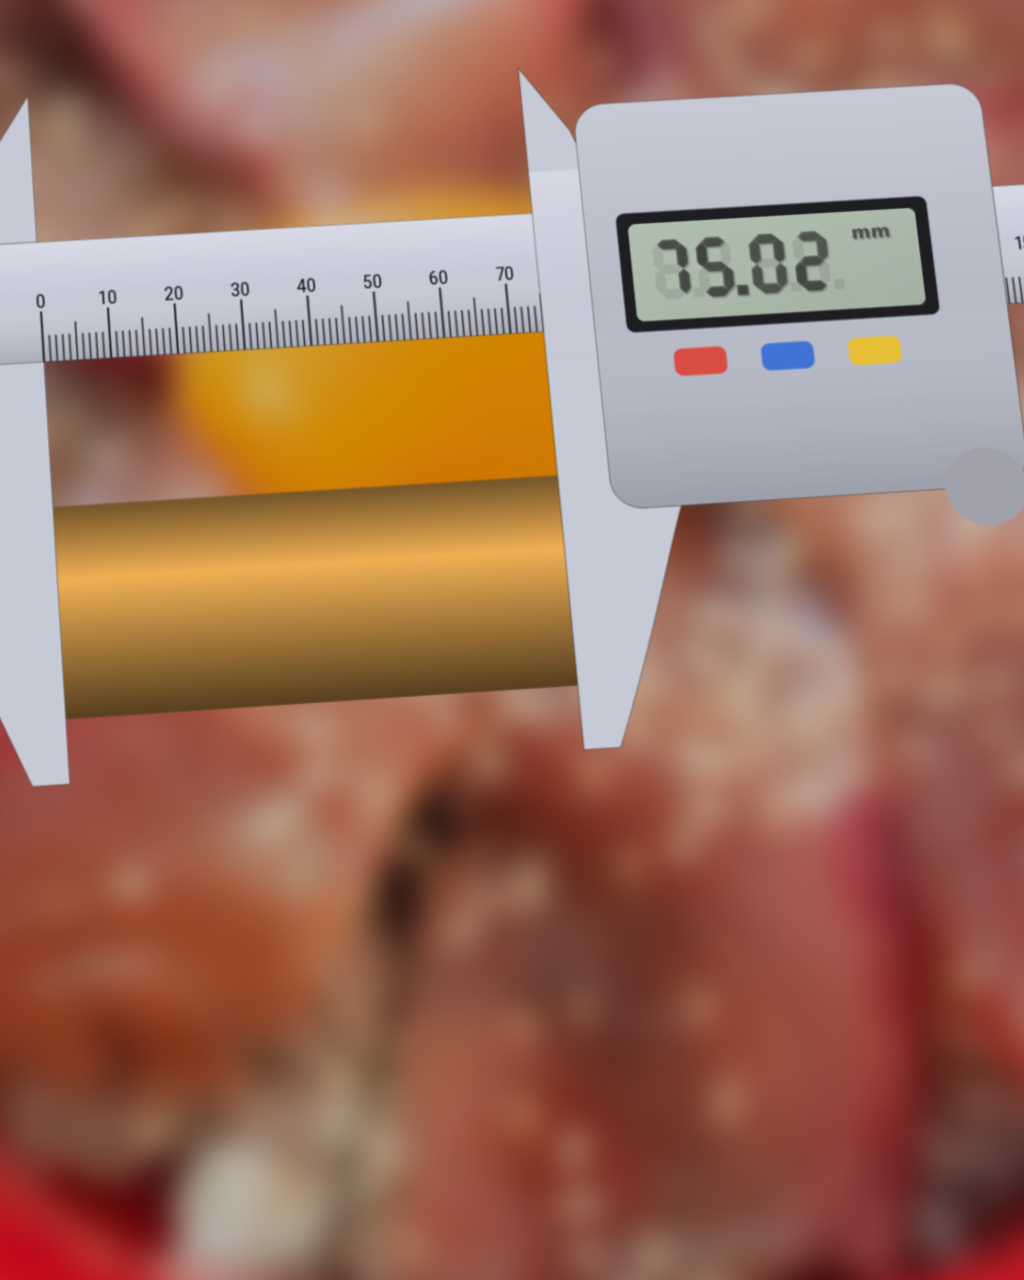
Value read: 75.02 mm
